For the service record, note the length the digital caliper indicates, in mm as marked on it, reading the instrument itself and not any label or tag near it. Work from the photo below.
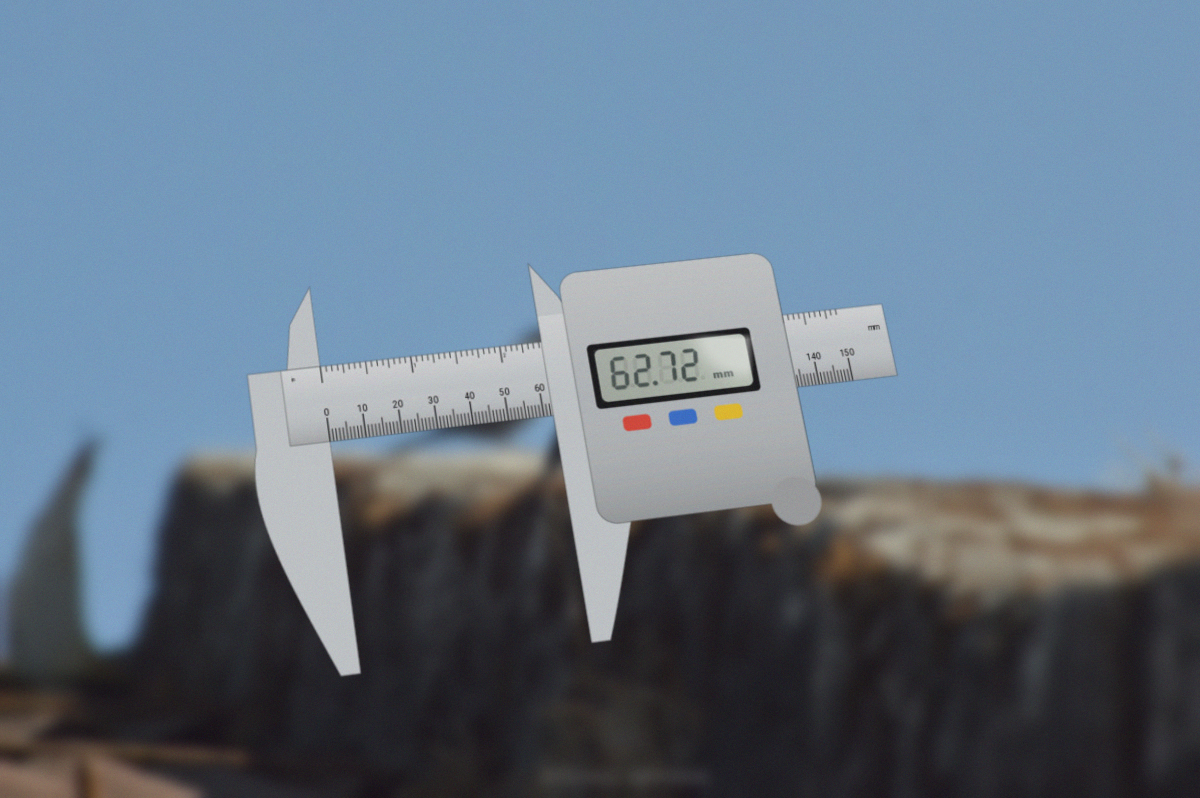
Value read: 62.72 mm
